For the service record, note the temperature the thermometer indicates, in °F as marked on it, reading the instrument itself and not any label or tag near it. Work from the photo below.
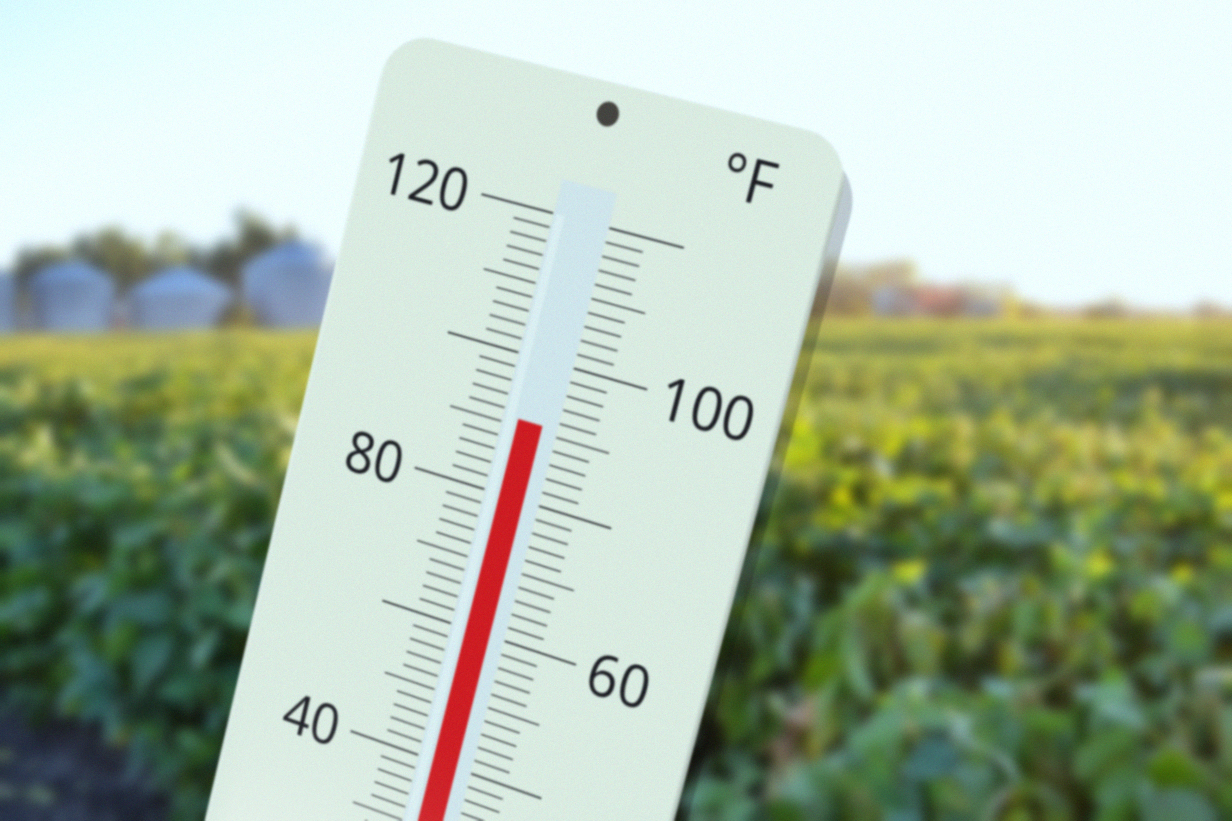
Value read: 91 °F
